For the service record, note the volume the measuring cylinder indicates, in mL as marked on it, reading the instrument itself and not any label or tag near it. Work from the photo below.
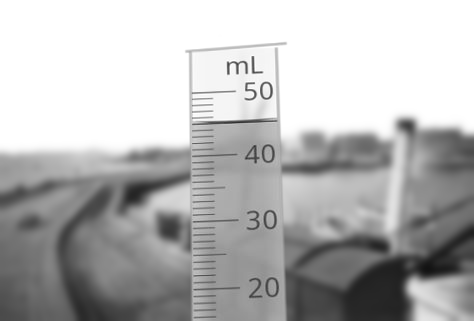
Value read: 45 mL
